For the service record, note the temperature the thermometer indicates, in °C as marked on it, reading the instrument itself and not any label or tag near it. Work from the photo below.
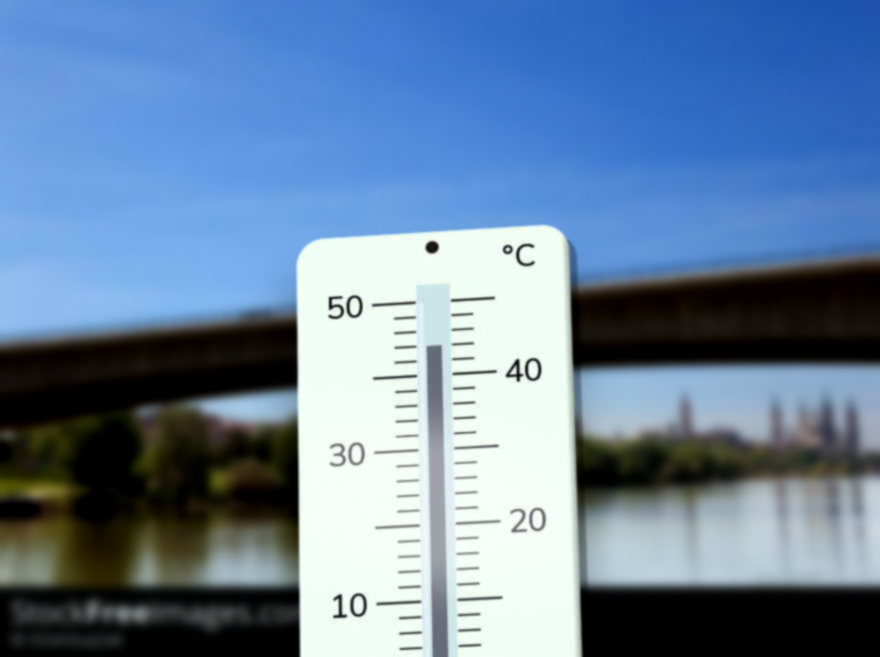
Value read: 44 °C
